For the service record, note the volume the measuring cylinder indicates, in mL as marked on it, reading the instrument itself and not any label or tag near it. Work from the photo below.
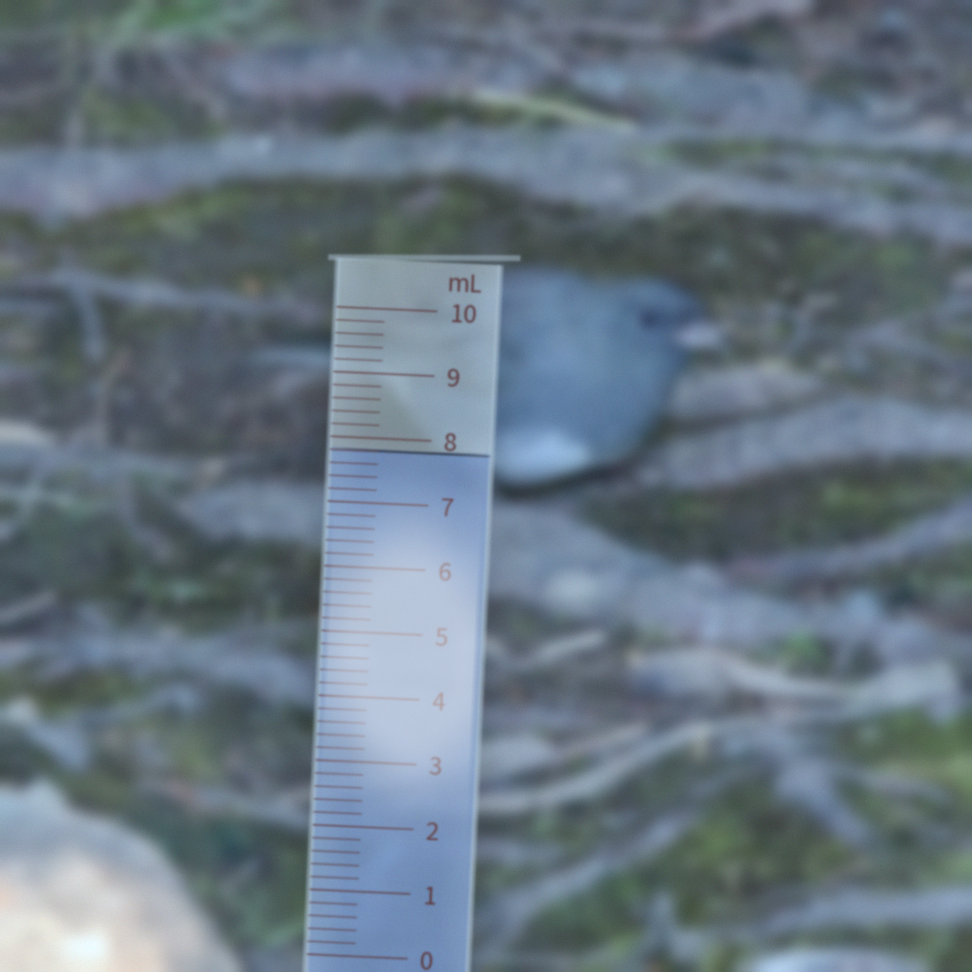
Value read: 7.8 mL
